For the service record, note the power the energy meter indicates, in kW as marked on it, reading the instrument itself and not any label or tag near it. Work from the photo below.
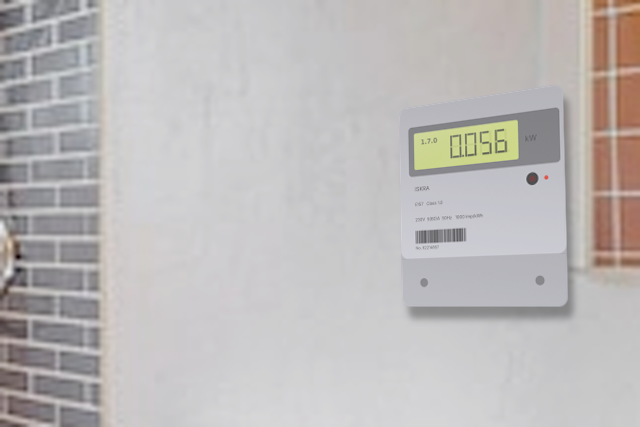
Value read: 0.056 kW
